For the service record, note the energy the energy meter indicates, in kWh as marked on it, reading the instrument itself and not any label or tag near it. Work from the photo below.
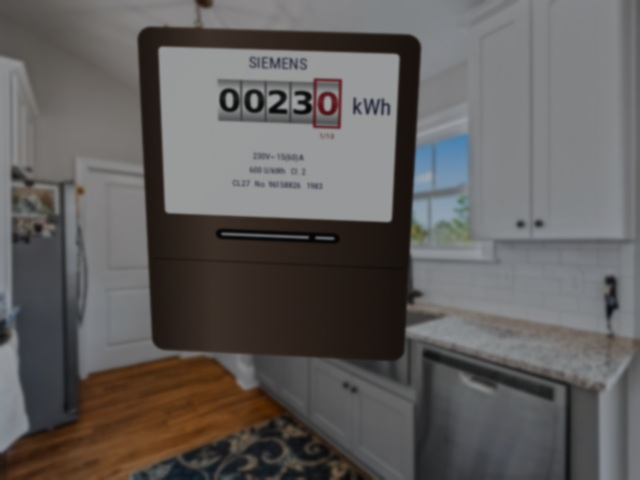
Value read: 23.0 kWh
